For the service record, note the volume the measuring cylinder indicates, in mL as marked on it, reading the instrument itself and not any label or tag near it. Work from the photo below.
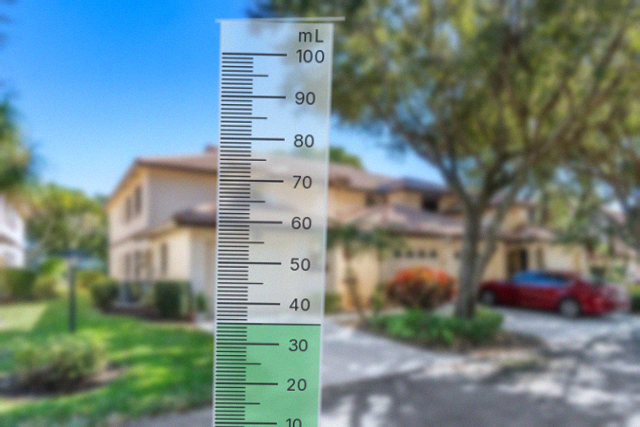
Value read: 35 mL
